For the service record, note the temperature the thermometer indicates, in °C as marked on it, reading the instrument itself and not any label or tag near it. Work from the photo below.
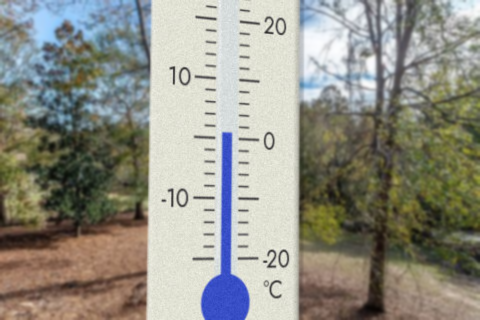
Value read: 1 °C
